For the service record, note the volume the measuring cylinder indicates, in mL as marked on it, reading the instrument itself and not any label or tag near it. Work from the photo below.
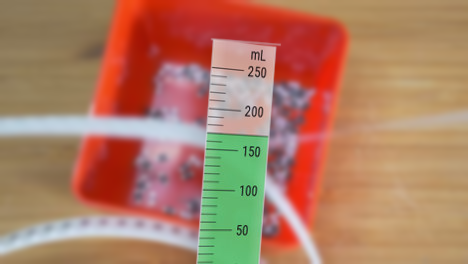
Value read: 170 mL
